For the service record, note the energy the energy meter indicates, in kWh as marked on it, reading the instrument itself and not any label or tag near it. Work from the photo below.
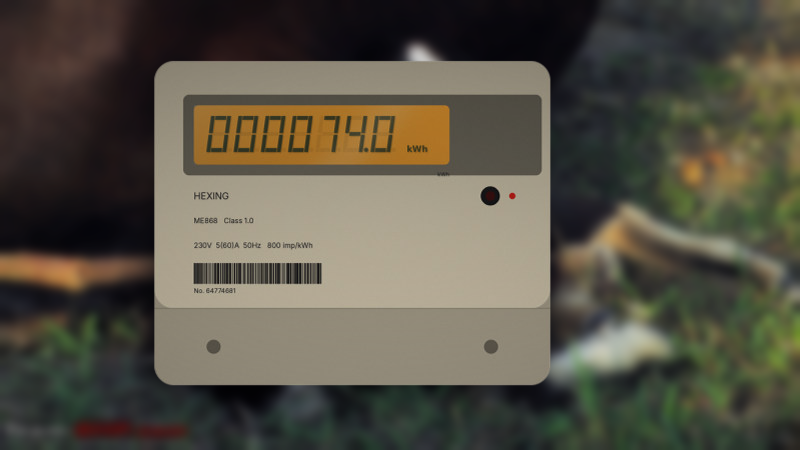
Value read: 74.0 kWh
